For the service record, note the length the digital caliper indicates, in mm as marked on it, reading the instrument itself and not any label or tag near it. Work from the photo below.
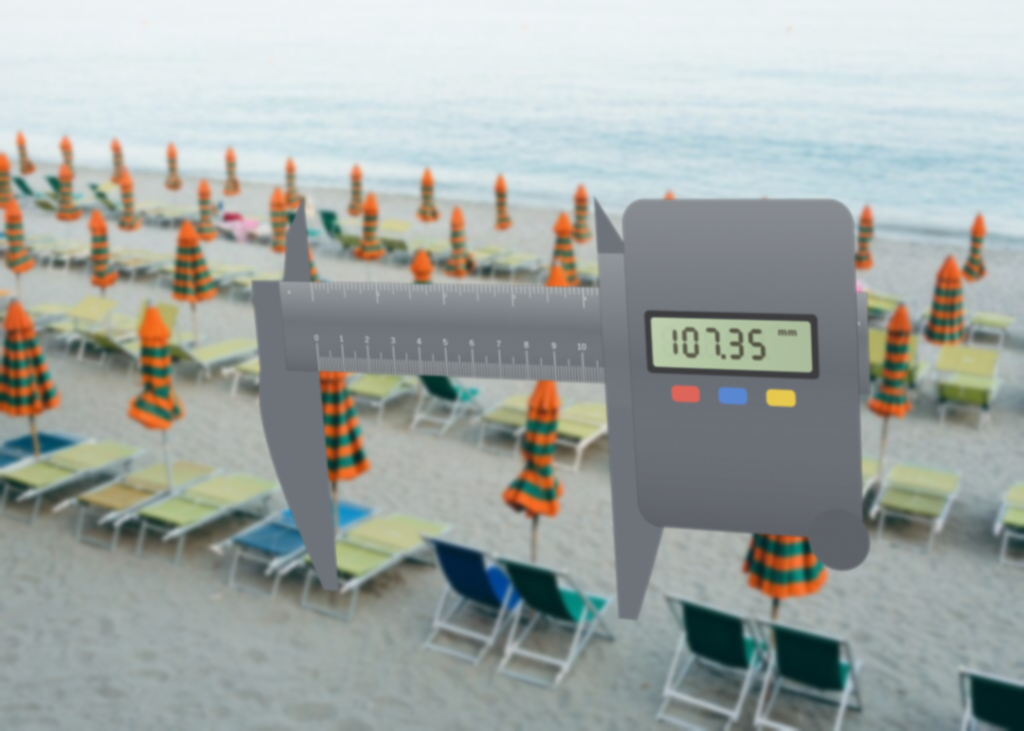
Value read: 107.35 mm
